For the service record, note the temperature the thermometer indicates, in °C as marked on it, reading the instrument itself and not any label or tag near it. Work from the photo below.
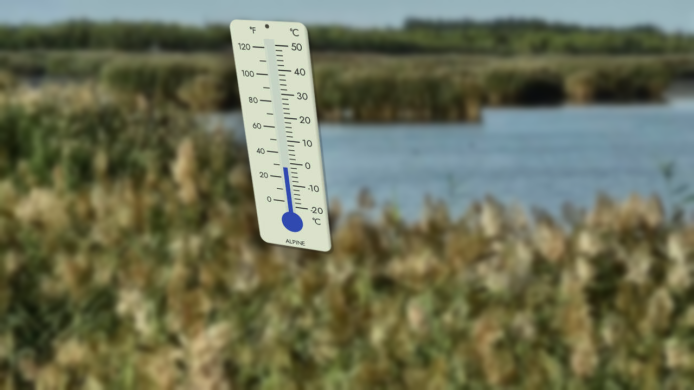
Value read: -2 °C
